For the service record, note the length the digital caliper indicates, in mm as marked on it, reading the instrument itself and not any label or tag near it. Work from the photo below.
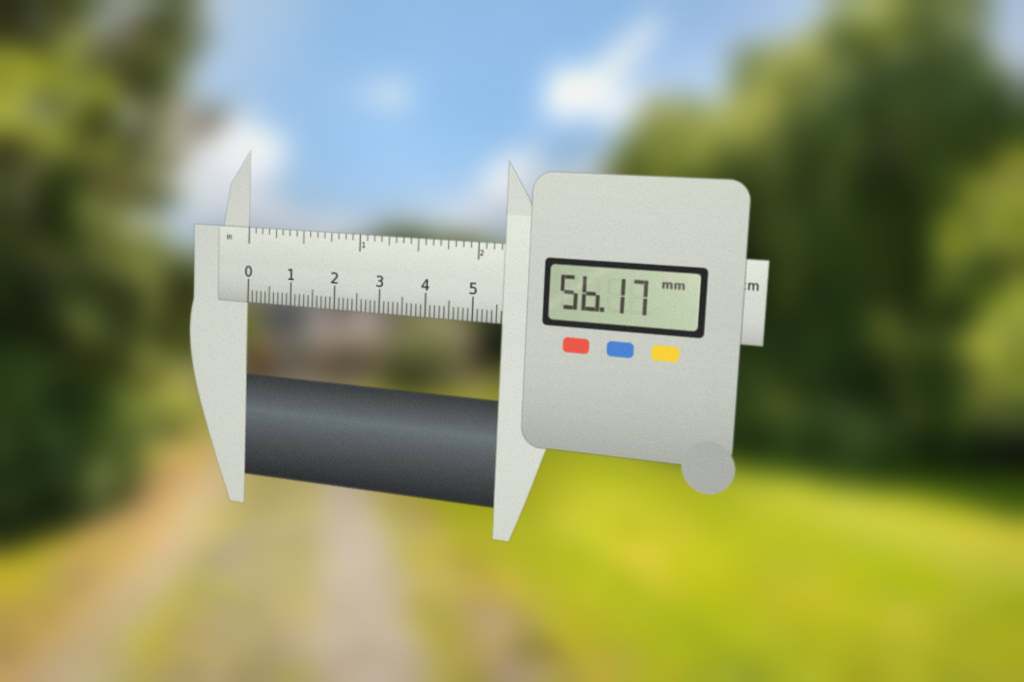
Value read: 56.17 mm
